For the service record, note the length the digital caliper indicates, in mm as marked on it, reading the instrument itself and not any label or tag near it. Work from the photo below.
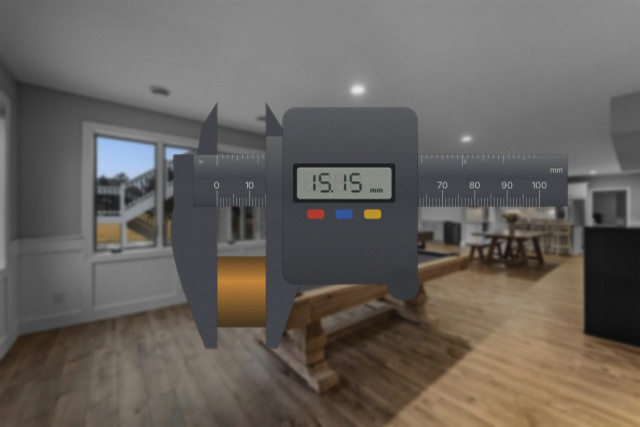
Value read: 15.15 mm
